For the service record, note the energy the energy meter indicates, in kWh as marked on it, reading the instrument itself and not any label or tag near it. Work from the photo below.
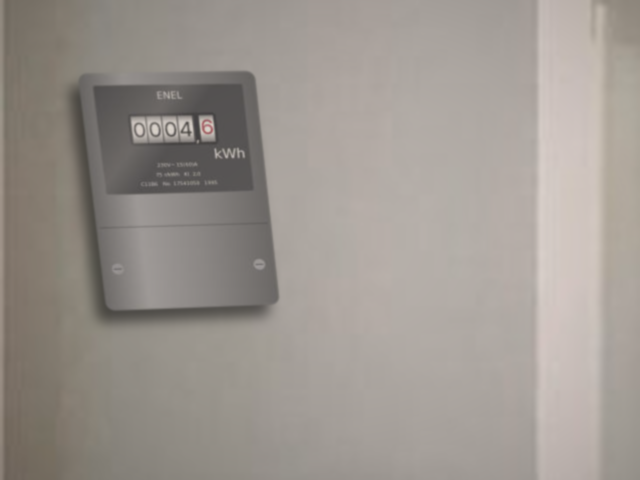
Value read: 4.6 kWh
